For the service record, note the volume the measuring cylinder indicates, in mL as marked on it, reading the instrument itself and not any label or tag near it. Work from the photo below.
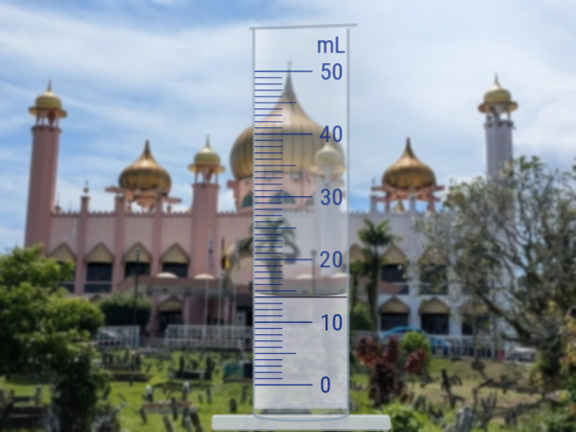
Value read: 14 mL
